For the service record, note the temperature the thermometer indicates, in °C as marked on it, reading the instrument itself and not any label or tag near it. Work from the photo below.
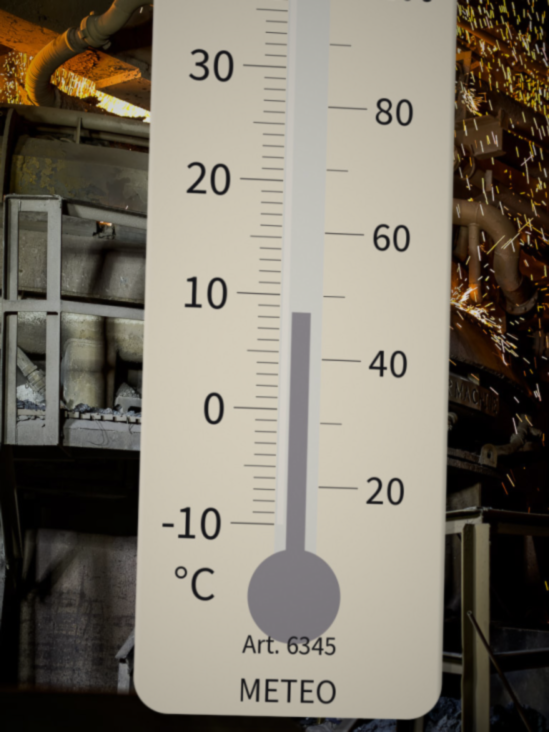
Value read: 8.5 °C
